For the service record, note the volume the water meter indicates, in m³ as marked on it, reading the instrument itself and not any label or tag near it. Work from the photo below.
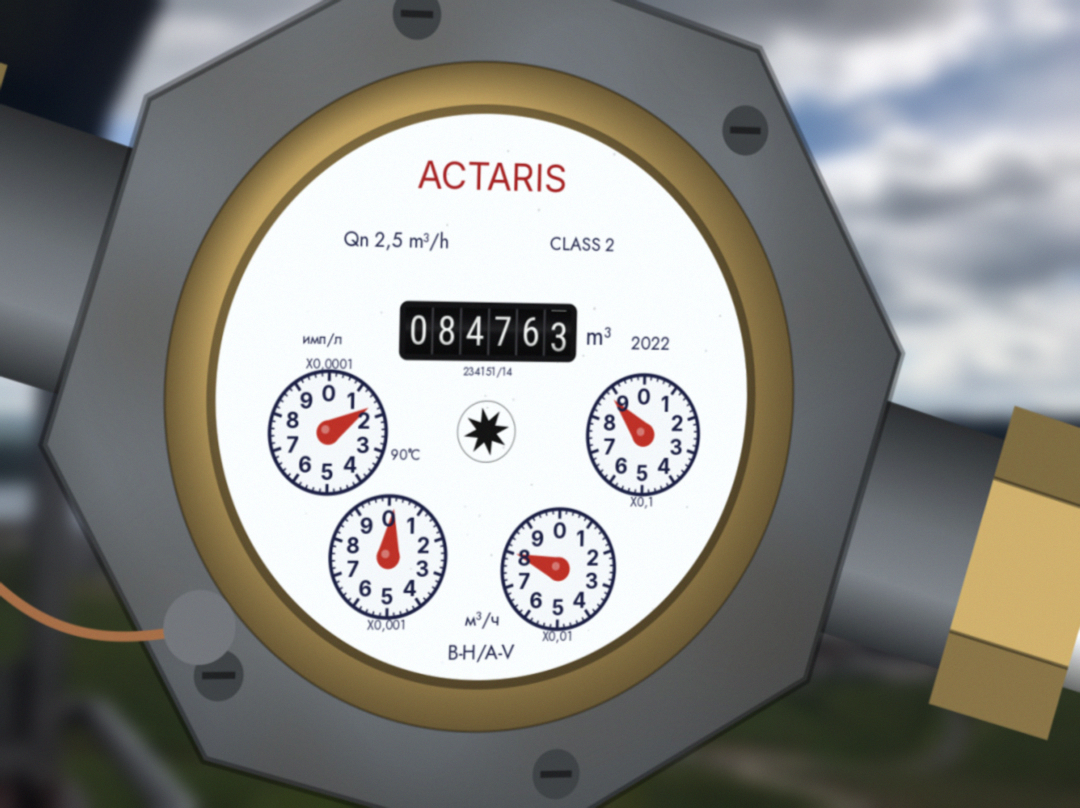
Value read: 84762.8801 m³
